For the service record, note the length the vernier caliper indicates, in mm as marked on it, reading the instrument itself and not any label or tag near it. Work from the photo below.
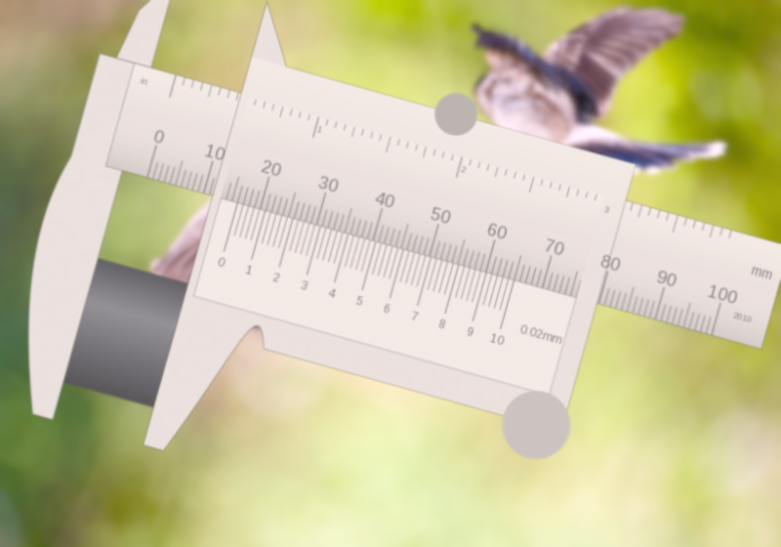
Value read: 16.0 mm
